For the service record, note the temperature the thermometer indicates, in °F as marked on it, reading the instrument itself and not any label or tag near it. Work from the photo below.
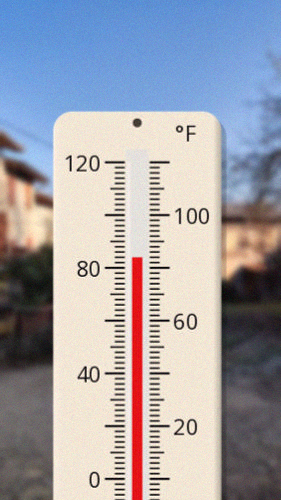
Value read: 84 °F
